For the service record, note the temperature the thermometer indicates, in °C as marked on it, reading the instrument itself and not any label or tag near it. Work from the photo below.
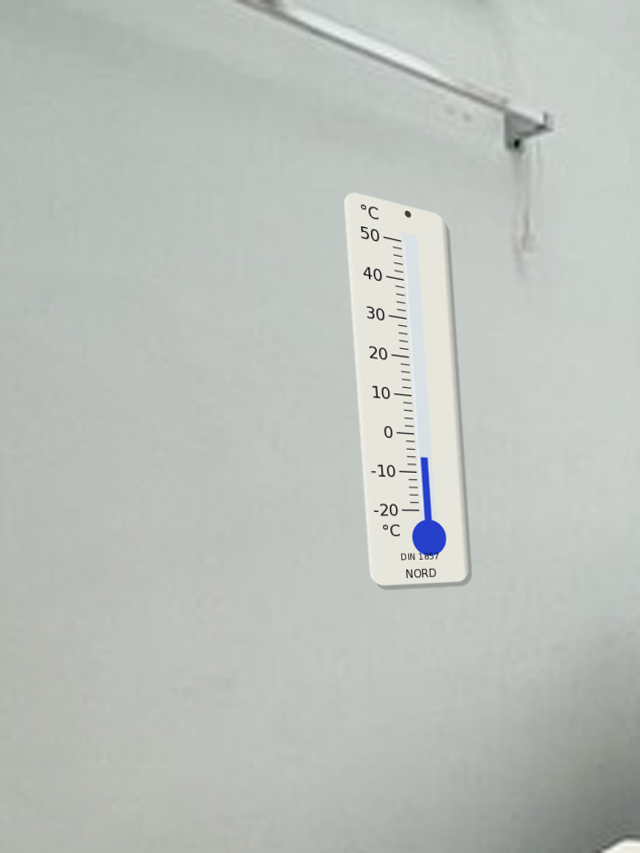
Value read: -6 °C
